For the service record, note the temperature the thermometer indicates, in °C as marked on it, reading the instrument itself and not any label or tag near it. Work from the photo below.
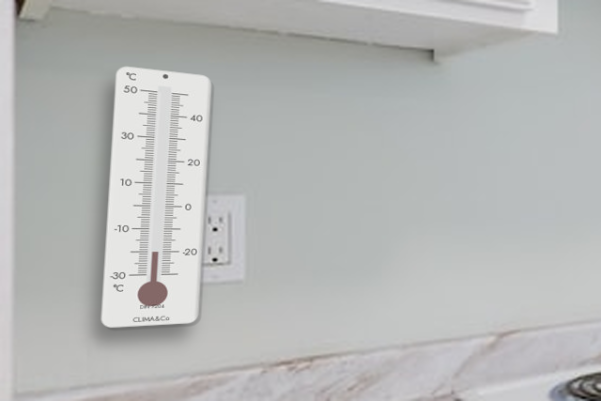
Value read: -20 °C
